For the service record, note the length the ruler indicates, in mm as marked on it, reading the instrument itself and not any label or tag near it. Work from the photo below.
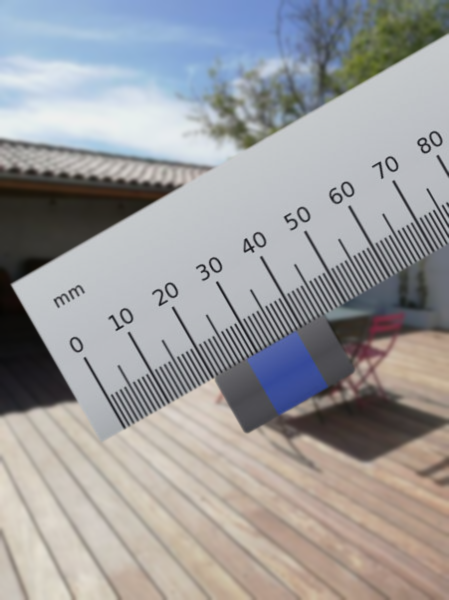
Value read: 25 mm
